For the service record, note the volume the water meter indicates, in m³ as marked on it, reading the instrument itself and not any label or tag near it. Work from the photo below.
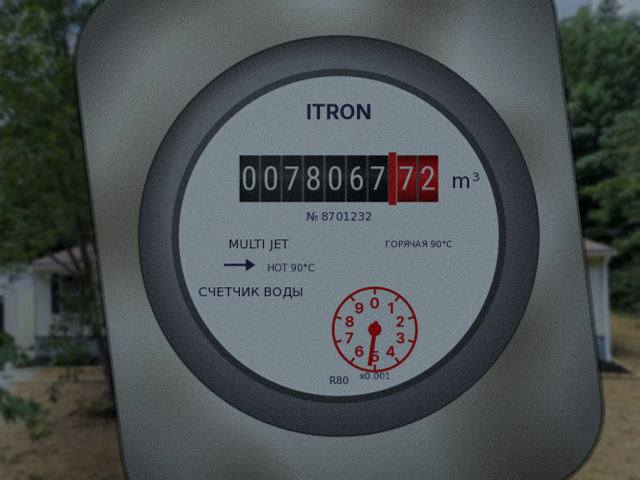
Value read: 78067.725 m³
